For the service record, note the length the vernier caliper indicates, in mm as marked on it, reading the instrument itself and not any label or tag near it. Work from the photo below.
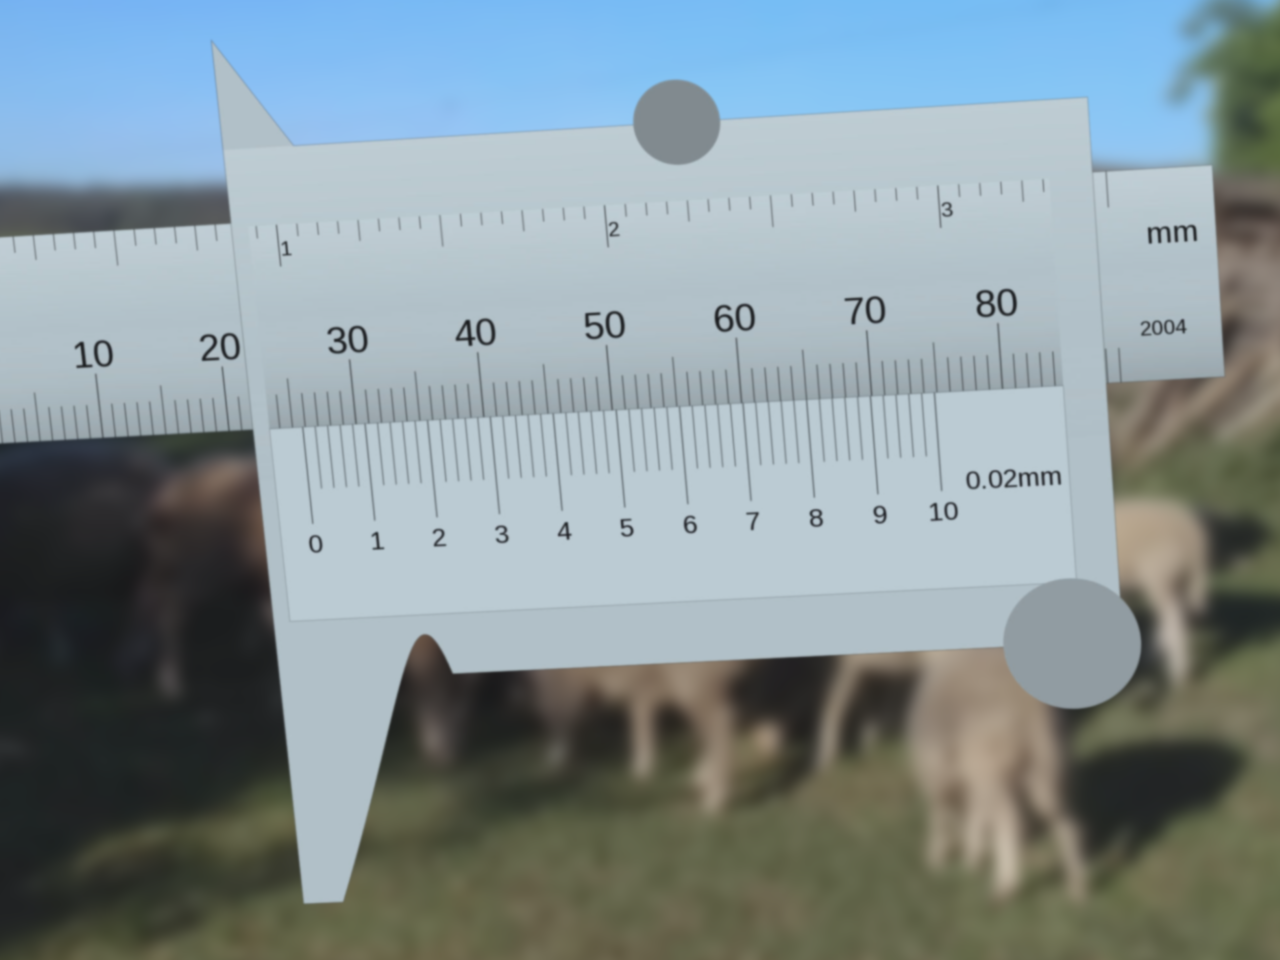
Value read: 25.8 mm
